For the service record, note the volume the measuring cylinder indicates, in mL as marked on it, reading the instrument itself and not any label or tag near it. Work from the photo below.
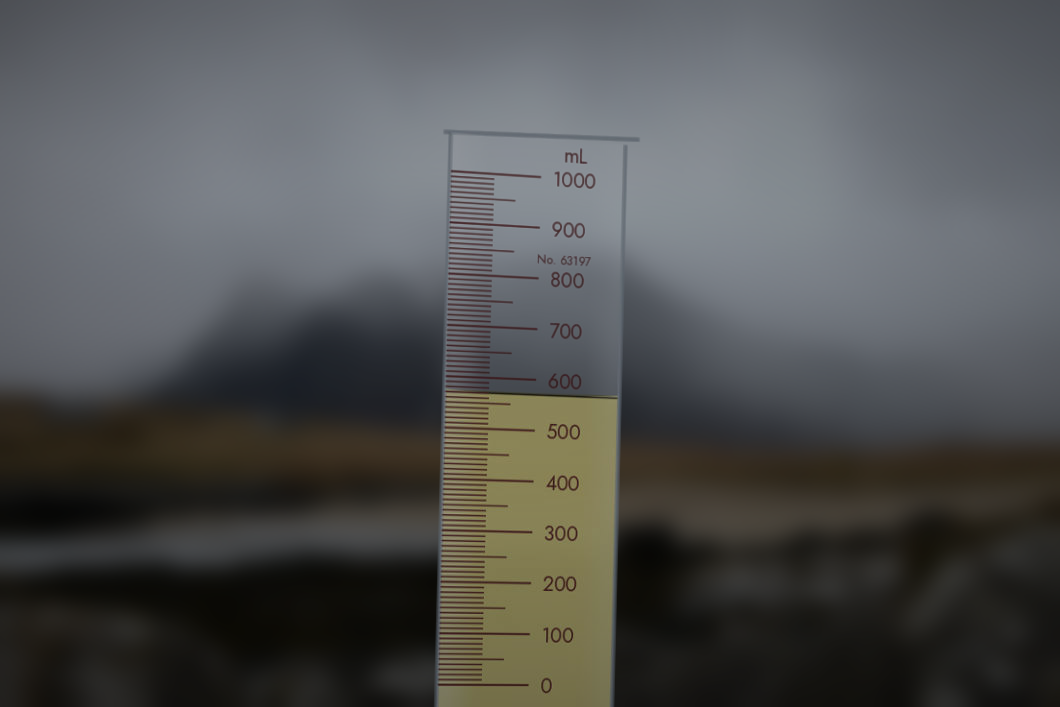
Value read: 570 mL
